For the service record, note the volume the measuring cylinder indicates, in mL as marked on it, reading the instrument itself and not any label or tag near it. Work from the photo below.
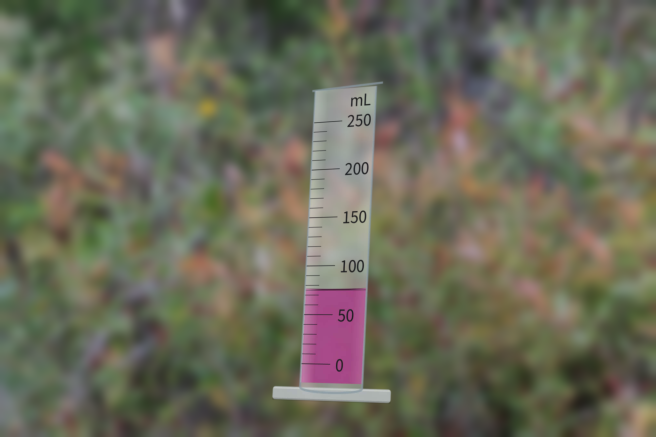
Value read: 75 mL
